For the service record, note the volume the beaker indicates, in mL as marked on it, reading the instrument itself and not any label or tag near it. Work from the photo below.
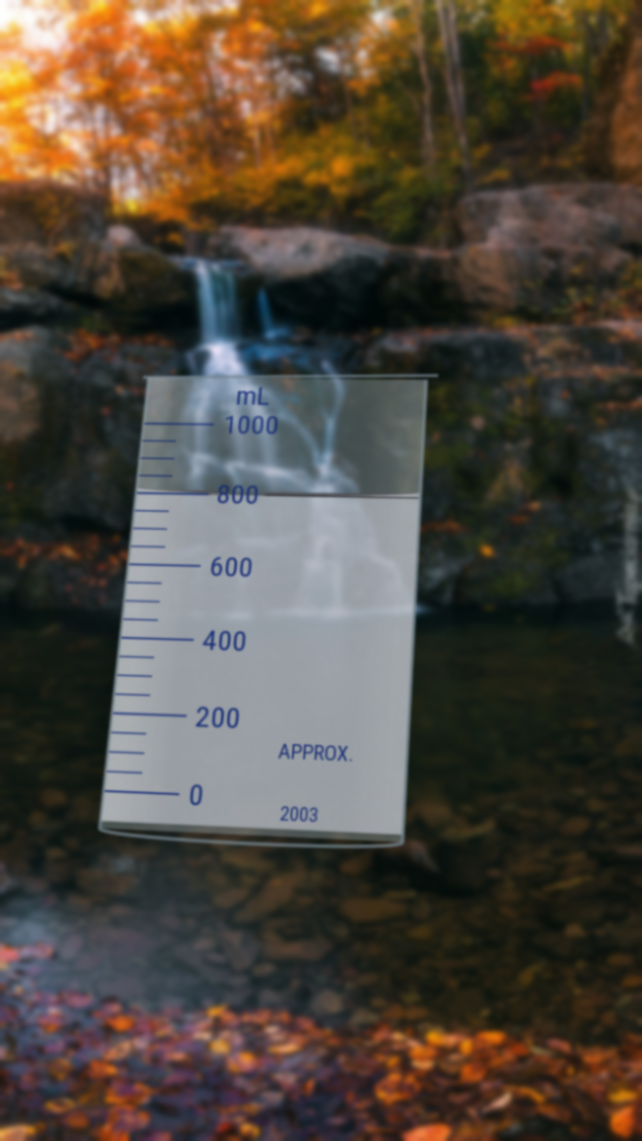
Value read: 800 mL
